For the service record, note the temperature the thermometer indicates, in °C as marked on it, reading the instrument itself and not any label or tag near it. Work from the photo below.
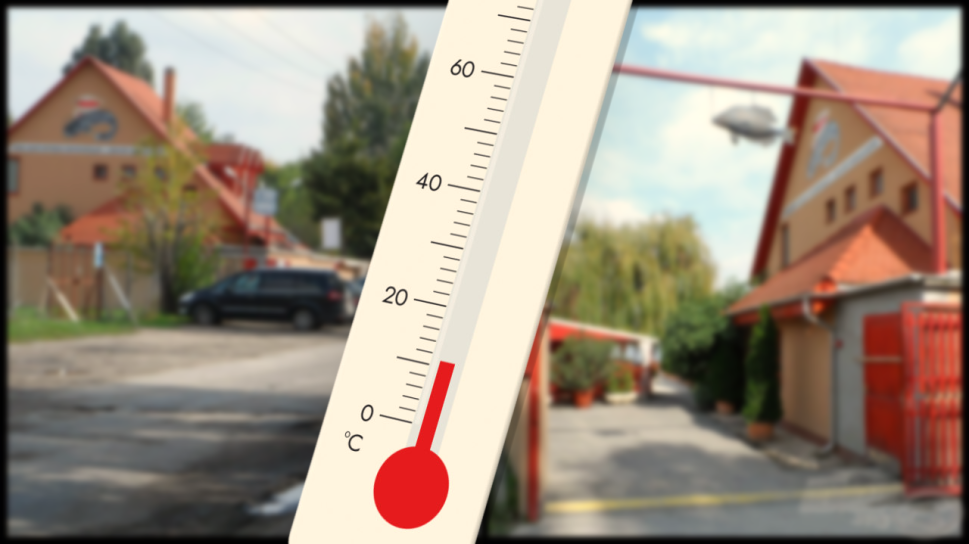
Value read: 11 °C
